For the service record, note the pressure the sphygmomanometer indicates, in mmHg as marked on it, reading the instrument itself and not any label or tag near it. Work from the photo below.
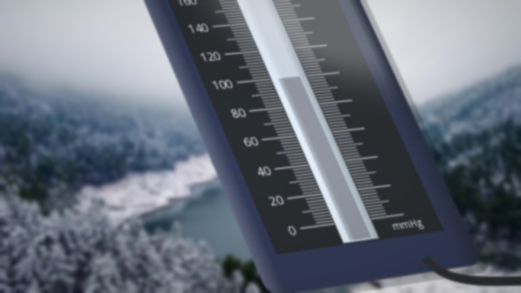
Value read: 100 mmHg
